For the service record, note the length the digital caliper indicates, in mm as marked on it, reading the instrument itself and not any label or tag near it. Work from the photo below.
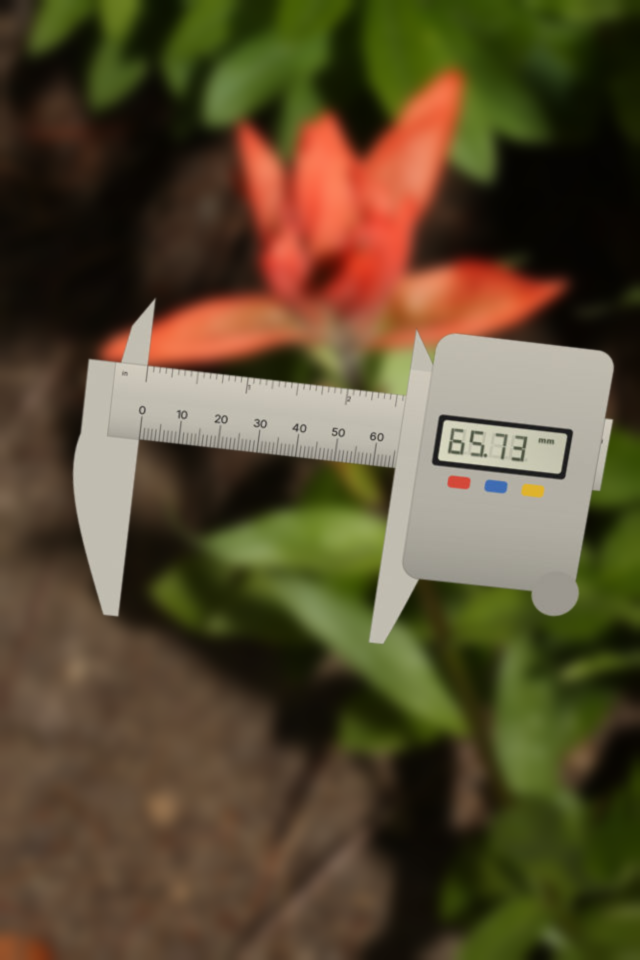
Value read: 65.73 mm
